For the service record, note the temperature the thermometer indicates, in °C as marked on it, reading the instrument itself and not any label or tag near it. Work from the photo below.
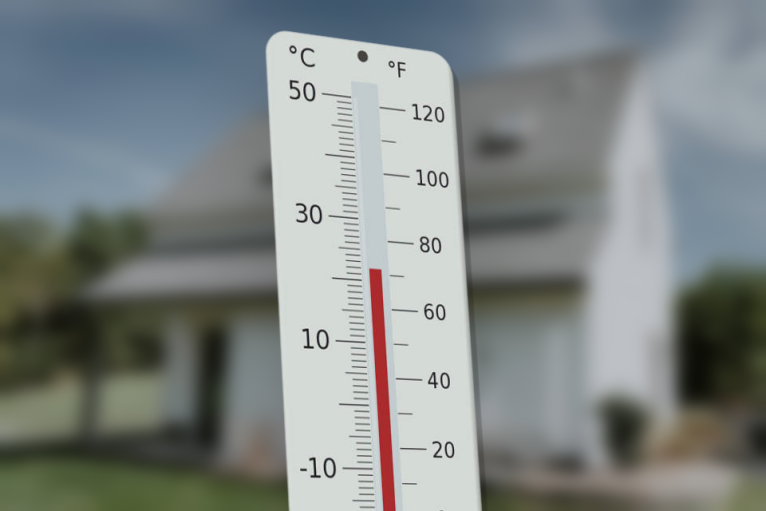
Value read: 22 °C
